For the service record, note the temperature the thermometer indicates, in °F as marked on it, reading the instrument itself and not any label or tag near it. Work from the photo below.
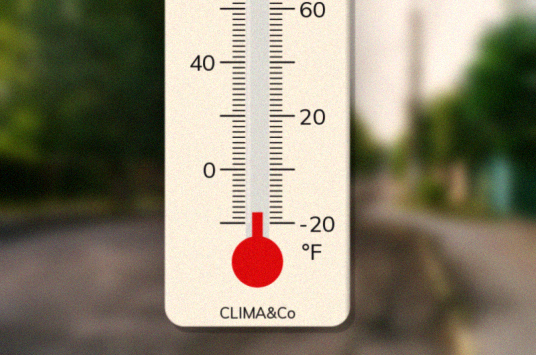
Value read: -16 °F
